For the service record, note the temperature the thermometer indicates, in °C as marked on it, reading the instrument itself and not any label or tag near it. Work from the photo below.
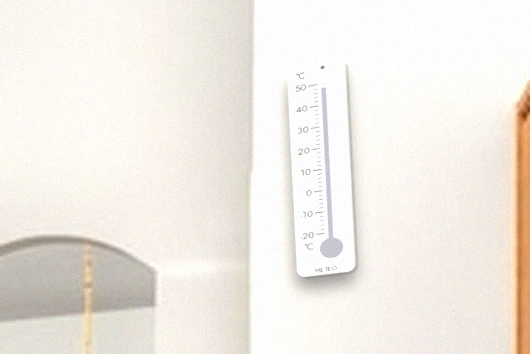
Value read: 48 °C
